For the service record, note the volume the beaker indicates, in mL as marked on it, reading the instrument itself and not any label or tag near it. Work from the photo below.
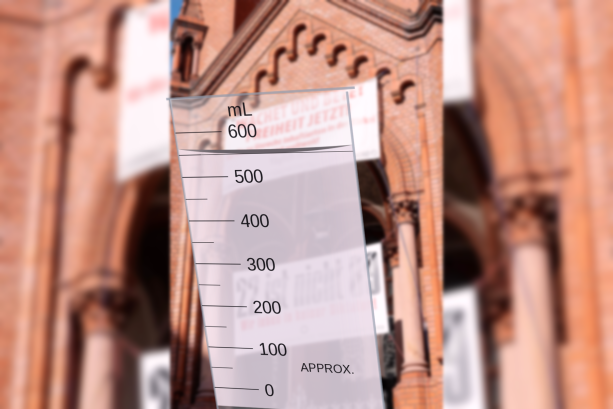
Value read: 550 mL
